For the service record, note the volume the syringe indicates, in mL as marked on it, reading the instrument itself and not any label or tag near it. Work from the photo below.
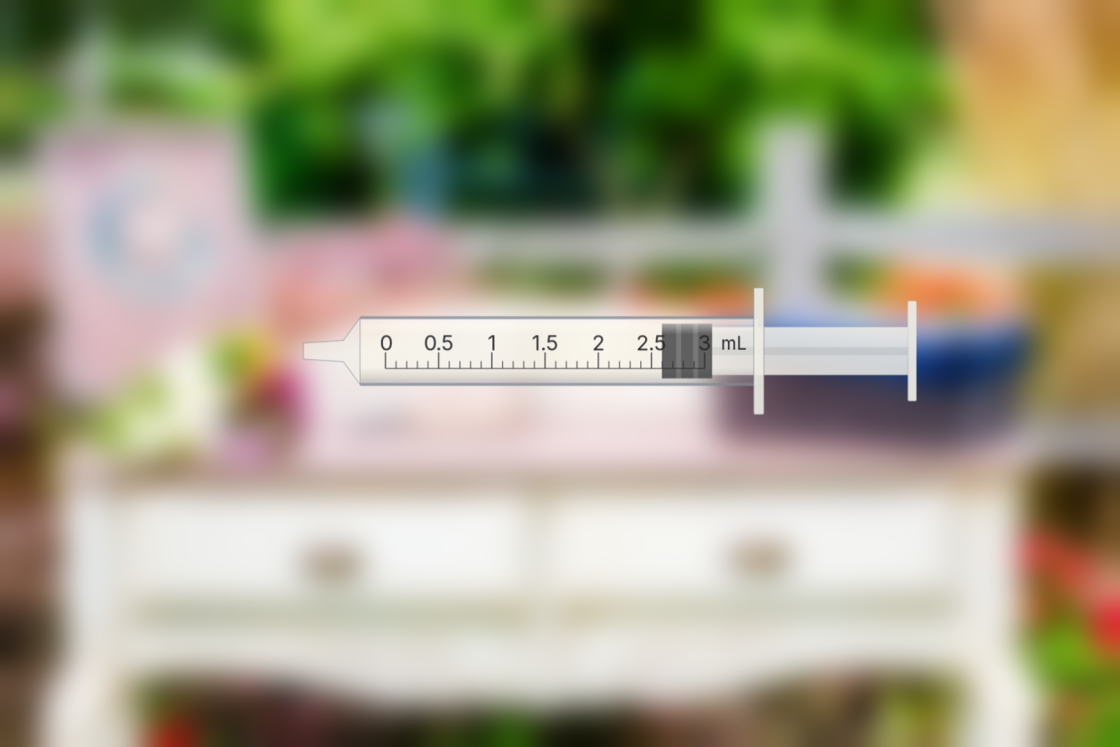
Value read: 2.6 mL
